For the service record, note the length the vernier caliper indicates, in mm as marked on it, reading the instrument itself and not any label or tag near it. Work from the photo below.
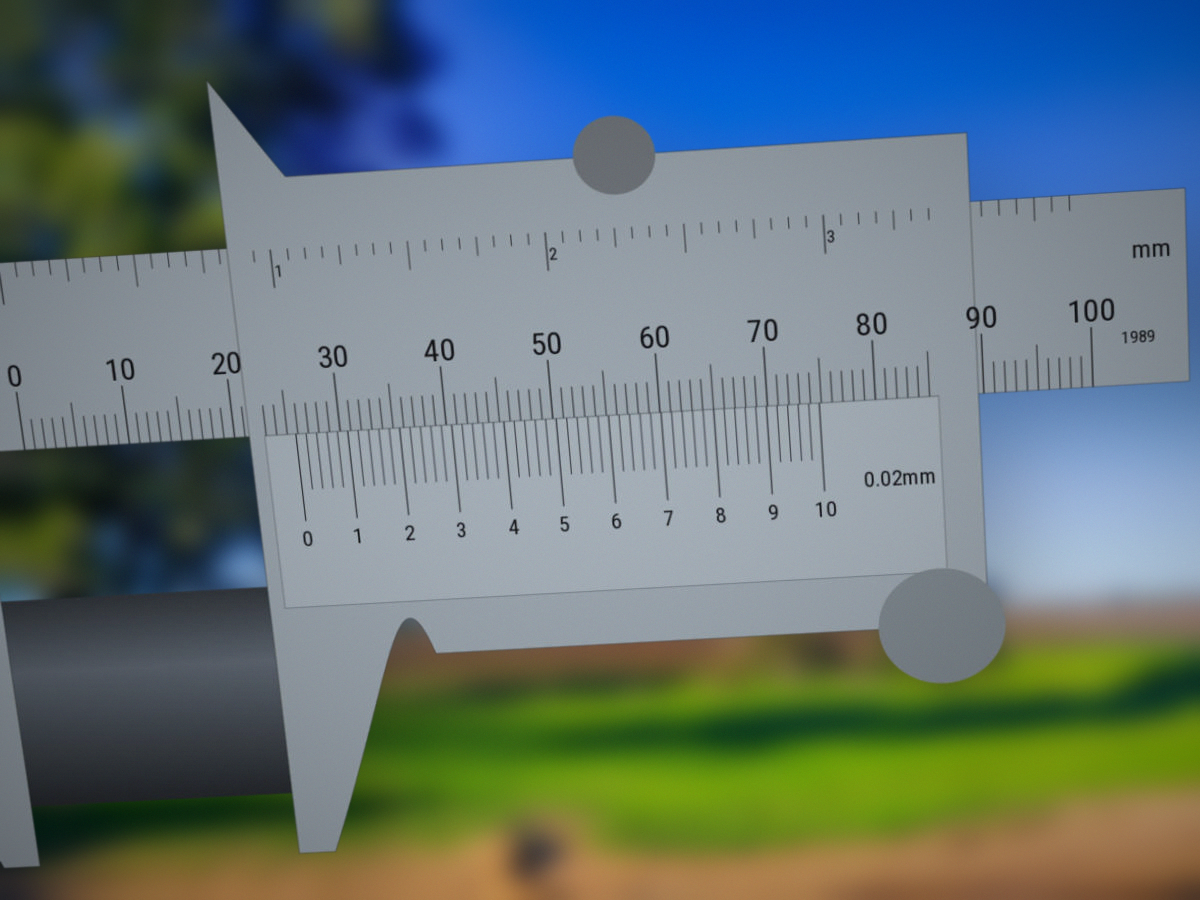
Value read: 25.8 mm
